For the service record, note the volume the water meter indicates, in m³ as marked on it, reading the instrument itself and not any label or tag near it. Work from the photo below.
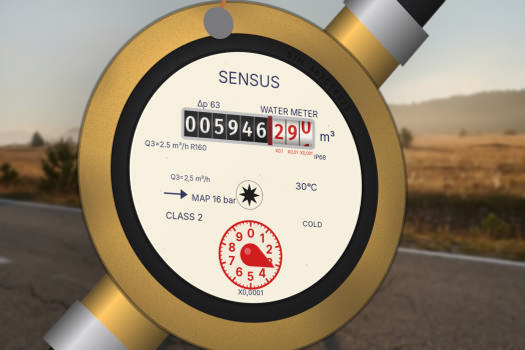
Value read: 5946.2903 m³
